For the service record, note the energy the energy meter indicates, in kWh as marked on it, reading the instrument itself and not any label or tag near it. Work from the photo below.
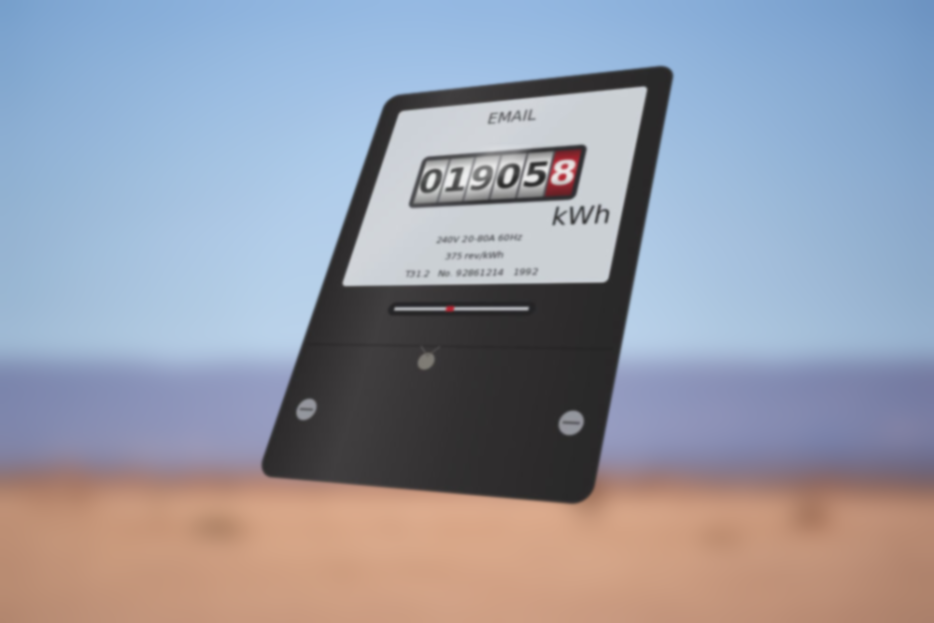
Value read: 1905.8 kWh
